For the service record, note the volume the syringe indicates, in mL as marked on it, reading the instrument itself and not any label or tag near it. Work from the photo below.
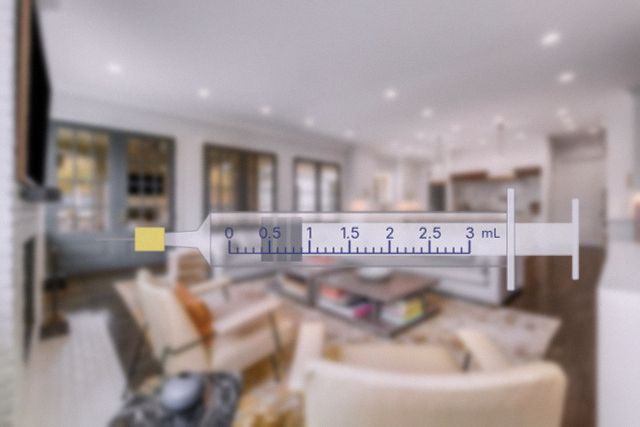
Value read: 0.4 mL
